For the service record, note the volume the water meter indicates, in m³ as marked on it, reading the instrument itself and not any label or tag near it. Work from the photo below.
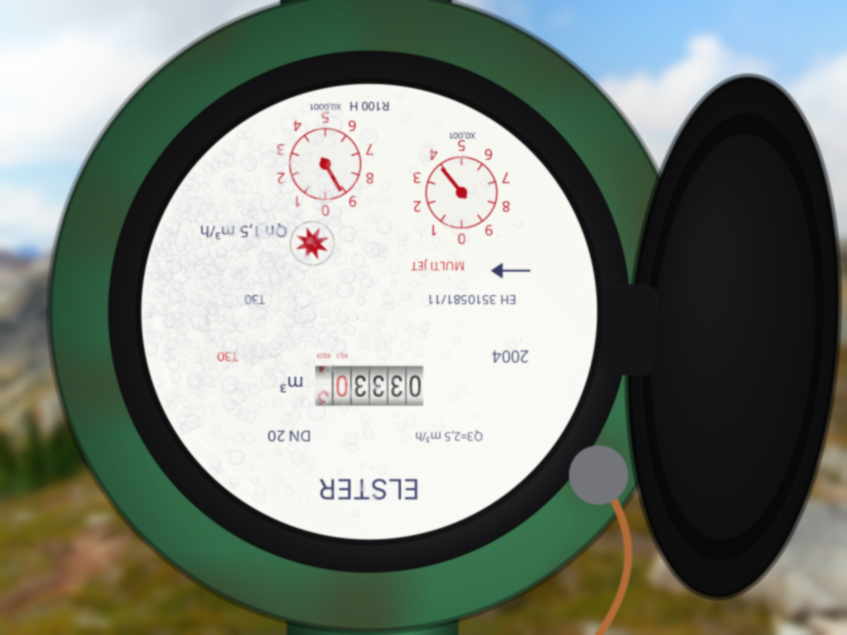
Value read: 333.0339 m³
